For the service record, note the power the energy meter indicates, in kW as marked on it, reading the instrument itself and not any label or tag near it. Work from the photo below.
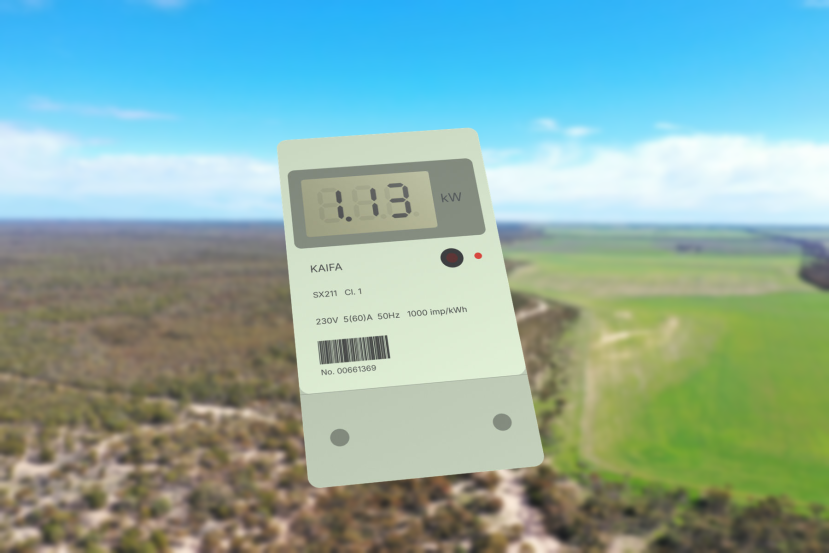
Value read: 1.13 kW
